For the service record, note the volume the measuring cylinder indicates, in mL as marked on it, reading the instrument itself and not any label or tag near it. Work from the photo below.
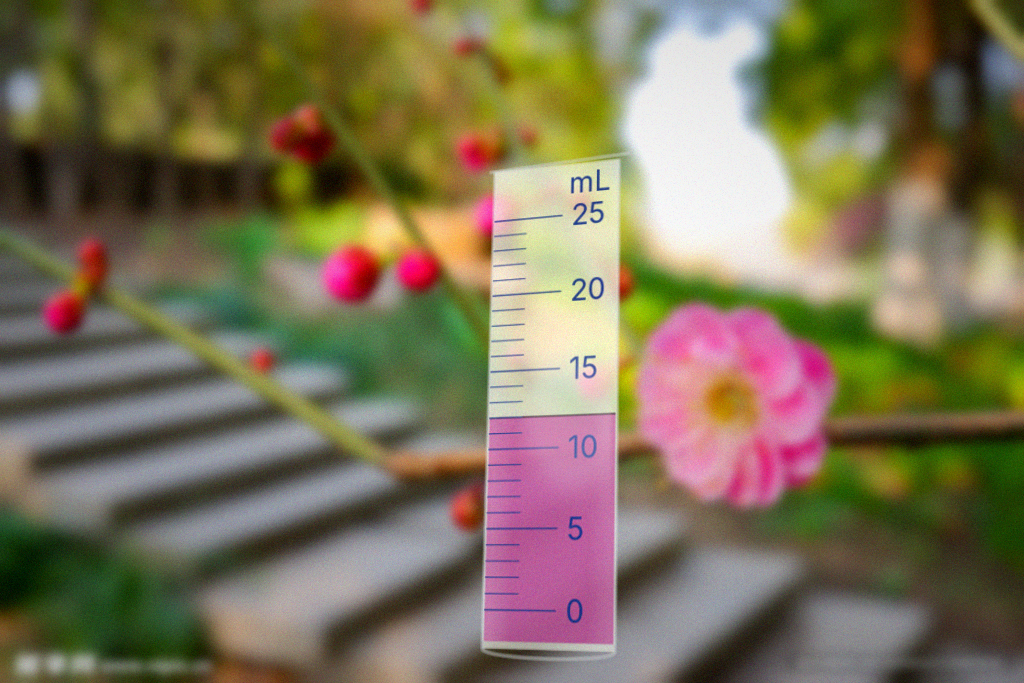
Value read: 12 mL
